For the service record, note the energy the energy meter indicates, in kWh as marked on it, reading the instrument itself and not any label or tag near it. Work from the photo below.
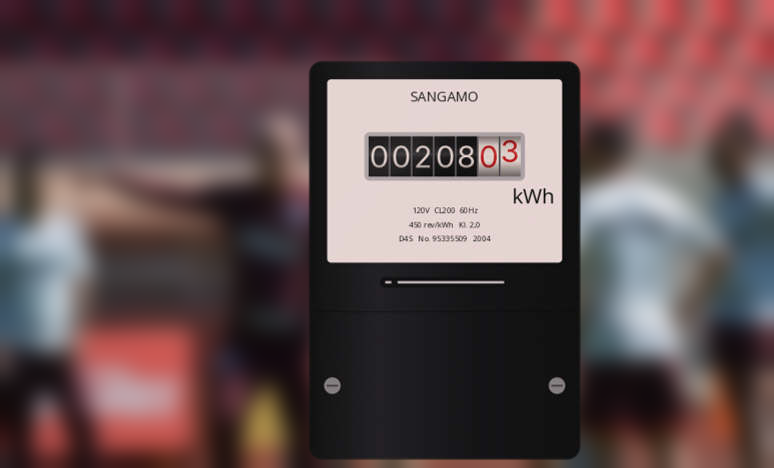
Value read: 208.03 kWh
